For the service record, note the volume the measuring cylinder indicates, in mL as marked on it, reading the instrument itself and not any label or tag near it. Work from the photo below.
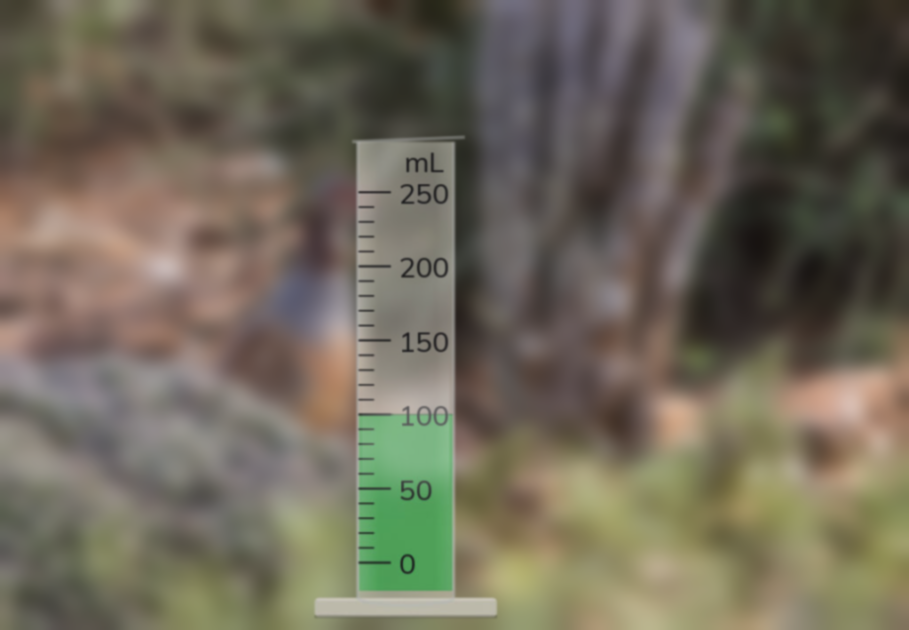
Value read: 100 mL
